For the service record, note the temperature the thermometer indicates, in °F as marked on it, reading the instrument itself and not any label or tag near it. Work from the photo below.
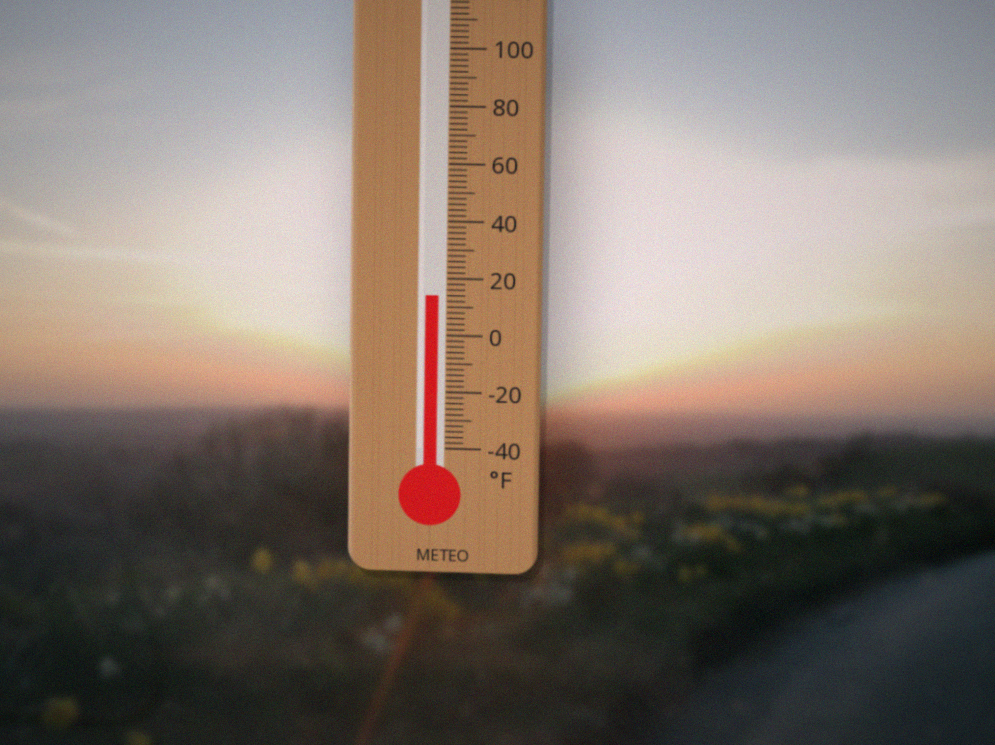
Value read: 14 °F
